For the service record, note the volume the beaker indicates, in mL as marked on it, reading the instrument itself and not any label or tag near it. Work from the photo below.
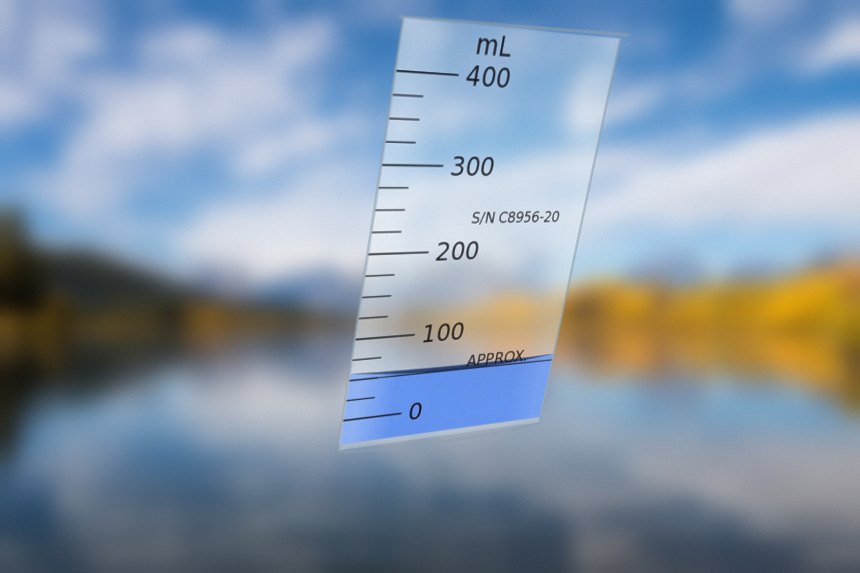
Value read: 50 mL
